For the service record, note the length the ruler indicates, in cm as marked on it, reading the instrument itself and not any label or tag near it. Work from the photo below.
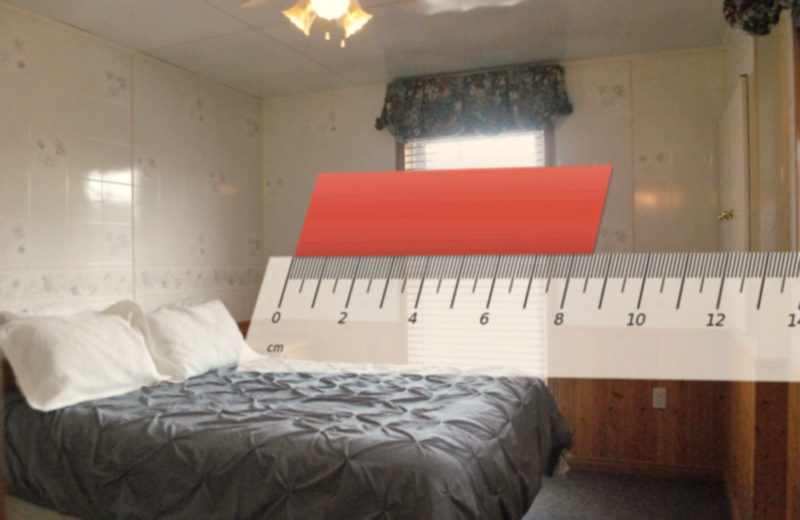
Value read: 8.5 cm
